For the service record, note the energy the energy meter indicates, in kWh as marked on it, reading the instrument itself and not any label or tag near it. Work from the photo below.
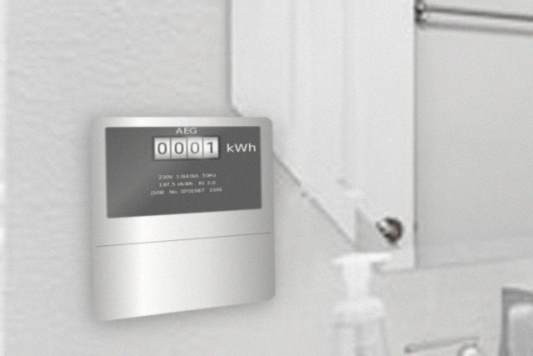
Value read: 1 kWh
